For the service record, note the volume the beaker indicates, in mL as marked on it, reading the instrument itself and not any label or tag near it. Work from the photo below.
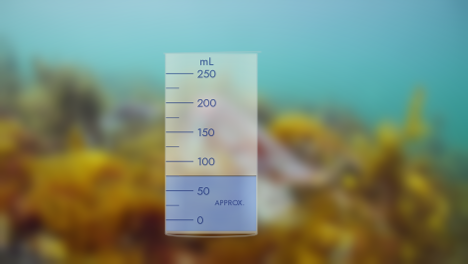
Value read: 75 mL
